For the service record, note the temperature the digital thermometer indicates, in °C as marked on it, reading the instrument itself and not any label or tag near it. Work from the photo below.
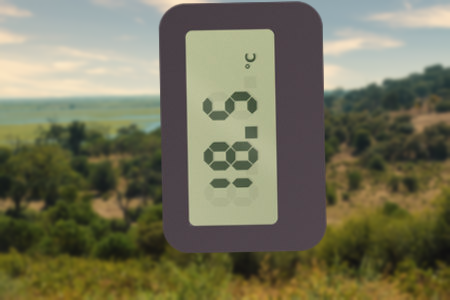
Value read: 18.5 °C
